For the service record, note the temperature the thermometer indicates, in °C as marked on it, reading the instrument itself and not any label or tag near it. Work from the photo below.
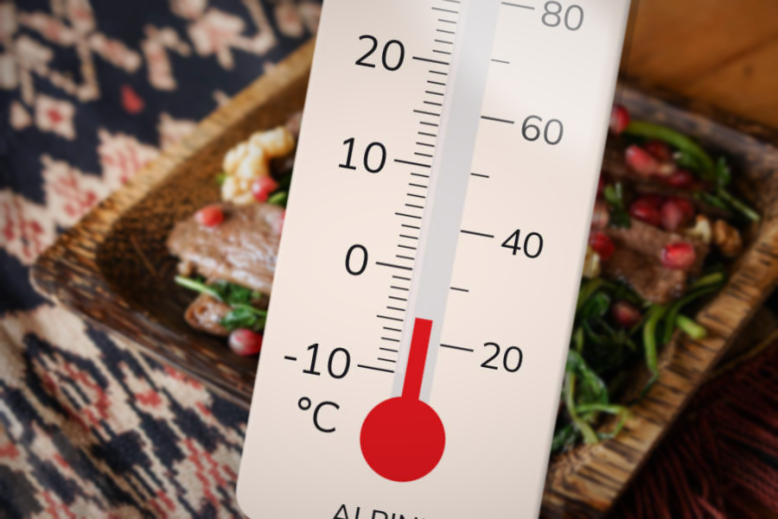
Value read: -4.5 °C
